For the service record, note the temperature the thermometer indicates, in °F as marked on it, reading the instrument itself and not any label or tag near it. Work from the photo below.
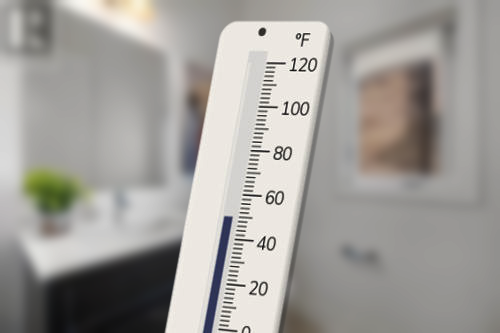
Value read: 50 °F
